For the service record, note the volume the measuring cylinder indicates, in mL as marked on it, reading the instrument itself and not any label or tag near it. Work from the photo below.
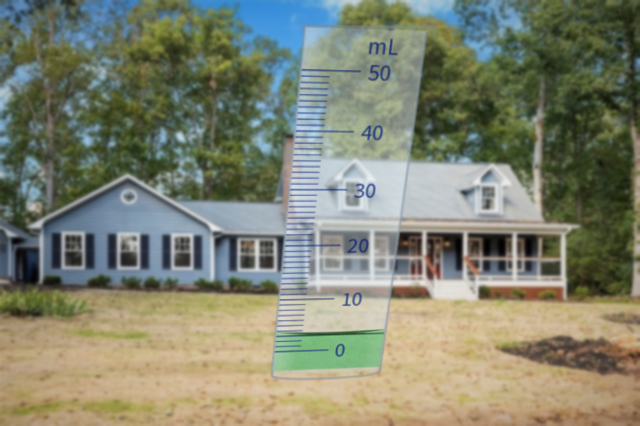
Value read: 3 mL
